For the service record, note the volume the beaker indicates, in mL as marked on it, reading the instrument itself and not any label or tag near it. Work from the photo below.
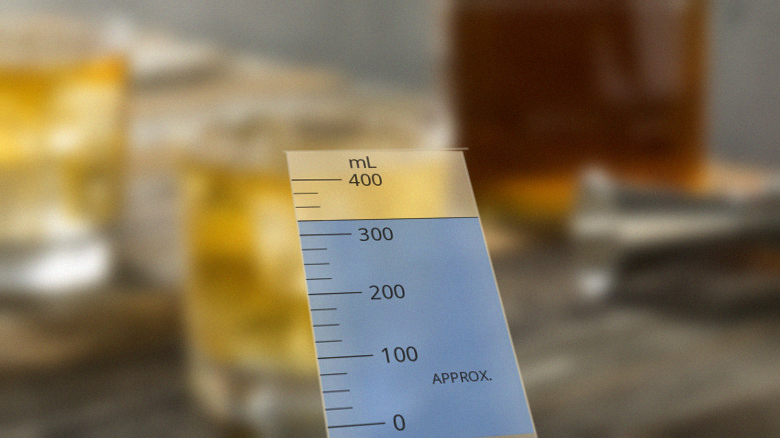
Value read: 325 mL
